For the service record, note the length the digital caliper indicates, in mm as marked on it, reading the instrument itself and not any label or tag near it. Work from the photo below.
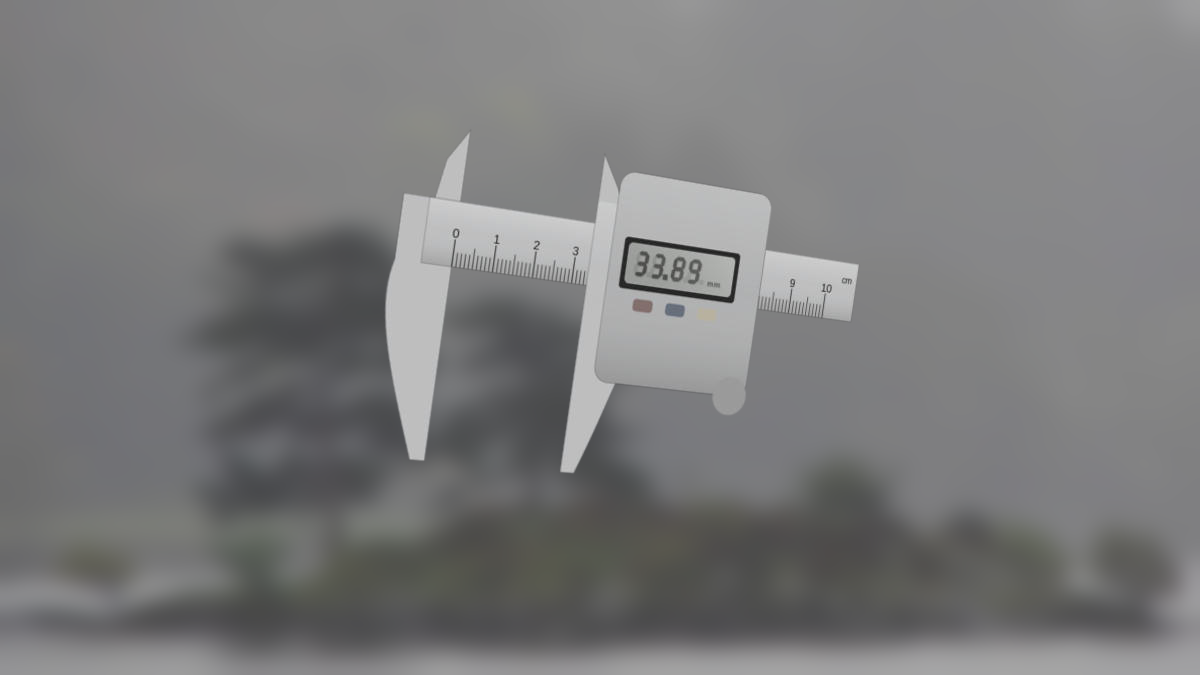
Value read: 33.89 mm
